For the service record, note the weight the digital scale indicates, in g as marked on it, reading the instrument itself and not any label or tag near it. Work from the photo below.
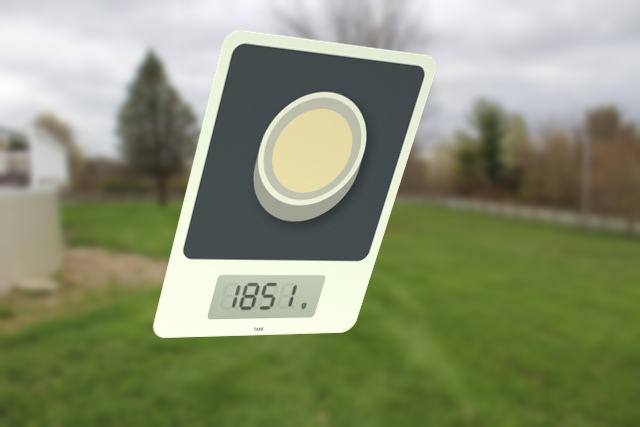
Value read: 1851 g
